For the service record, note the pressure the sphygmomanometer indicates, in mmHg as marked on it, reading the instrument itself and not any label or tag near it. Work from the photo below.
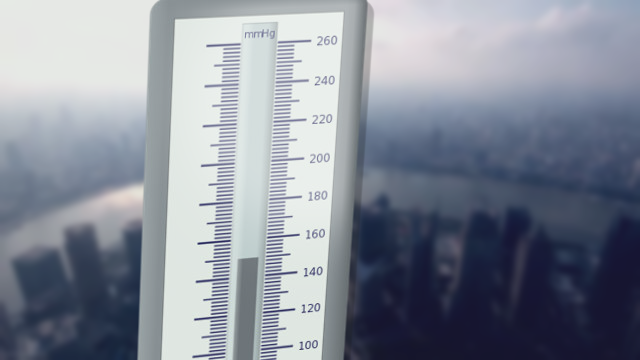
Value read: 150 mmHg
